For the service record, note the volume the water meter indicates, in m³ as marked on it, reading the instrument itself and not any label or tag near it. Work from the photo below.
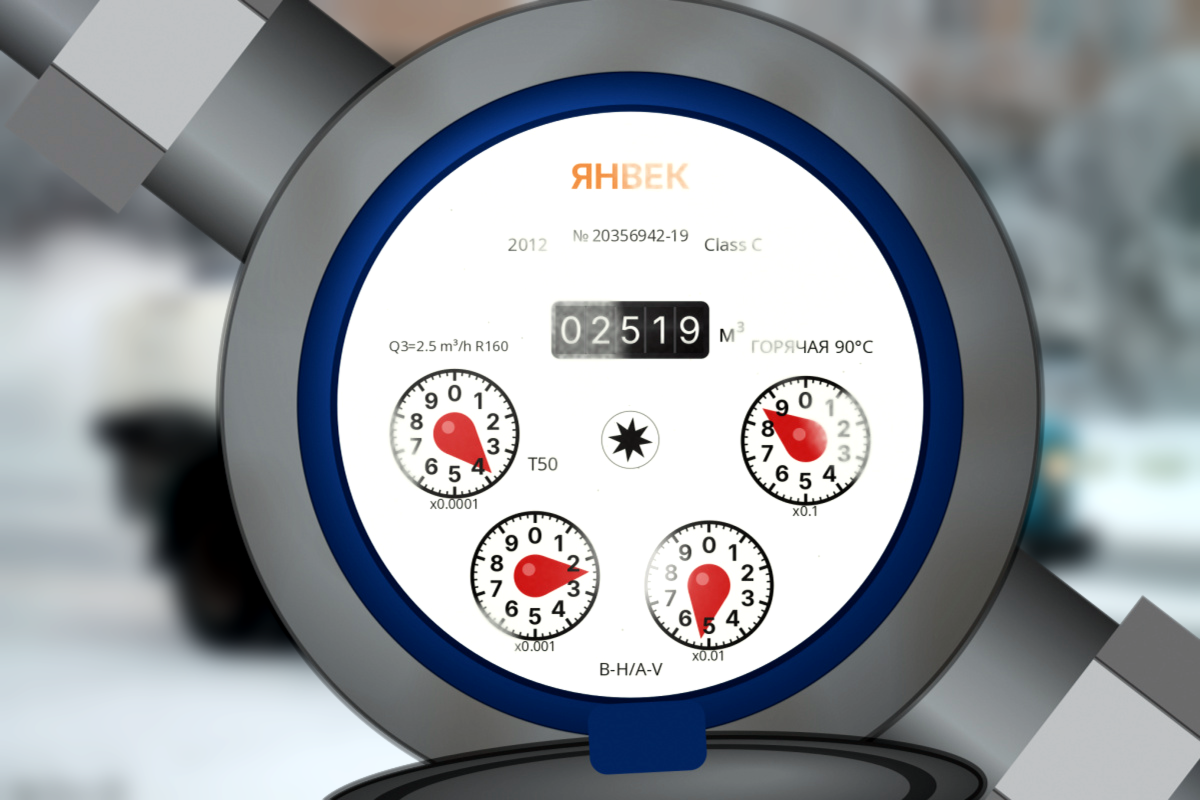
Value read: 2519.8523 m³
